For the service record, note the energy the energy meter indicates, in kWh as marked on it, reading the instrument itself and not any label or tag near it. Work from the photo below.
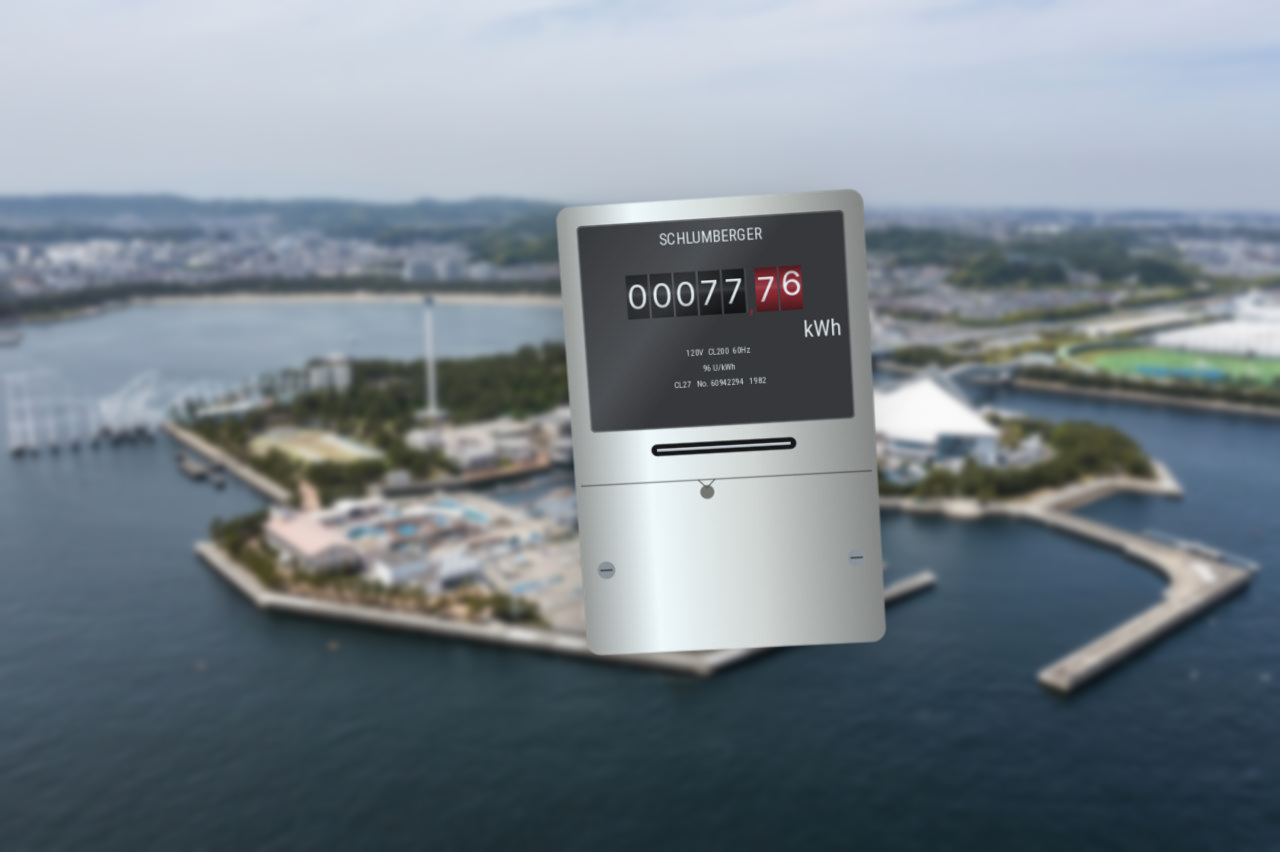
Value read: 77.76 kWh
